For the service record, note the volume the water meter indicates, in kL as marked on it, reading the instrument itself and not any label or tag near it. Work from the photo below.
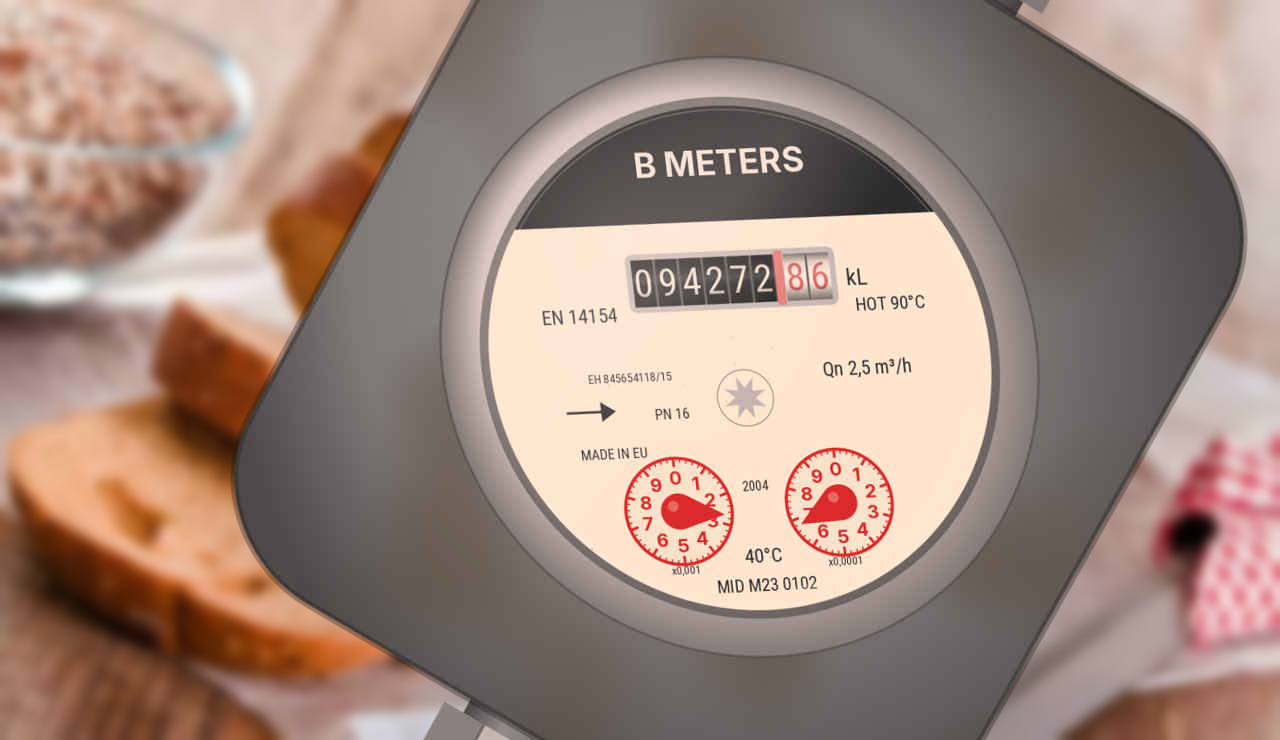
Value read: 94272.8626 kL
